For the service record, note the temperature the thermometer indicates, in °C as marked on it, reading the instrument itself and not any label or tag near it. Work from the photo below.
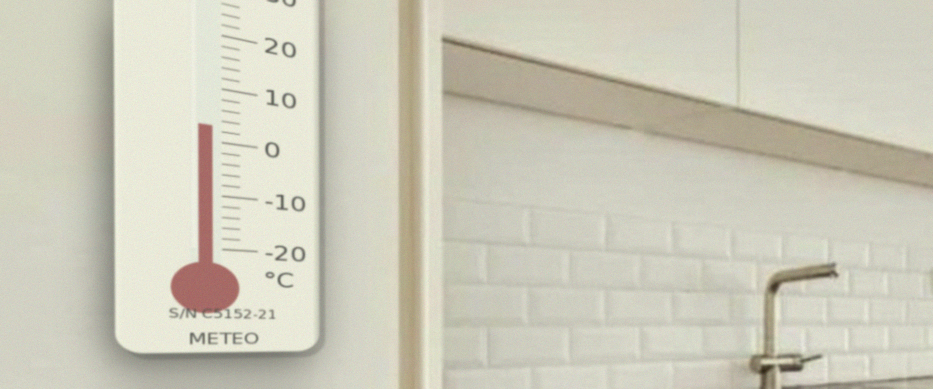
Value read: 3 °C
